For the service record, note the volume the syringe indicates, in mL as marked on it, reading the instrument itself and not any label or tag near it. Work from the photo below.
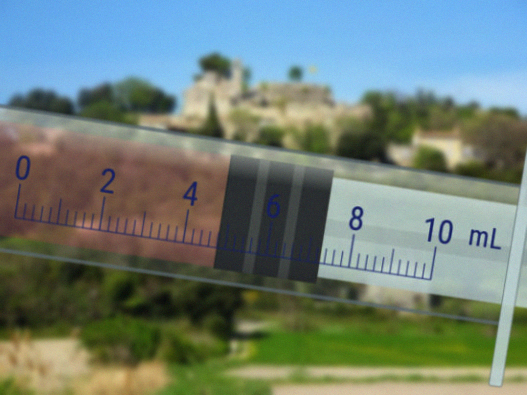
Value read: 4.8 mL
